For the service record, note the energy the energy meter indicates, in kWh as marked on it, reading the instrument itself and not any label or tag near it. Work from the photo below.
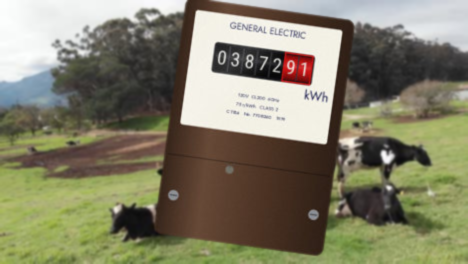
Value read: 3872.91 kWh
